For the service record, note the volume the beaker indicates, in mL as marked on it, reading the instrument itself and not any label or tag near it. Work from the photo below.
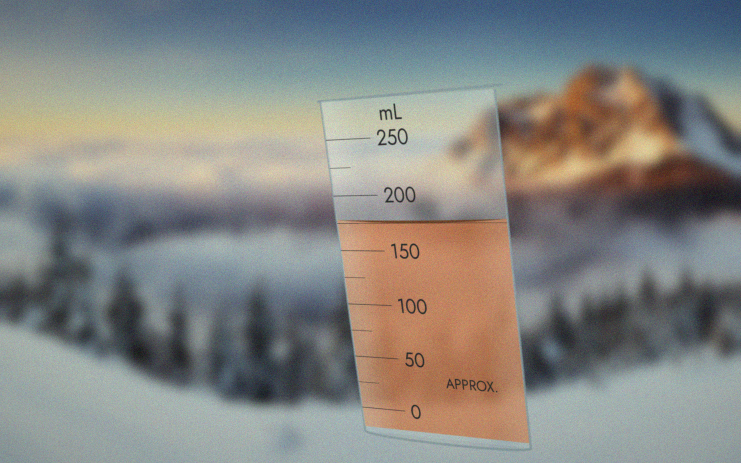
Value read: 175 mL
